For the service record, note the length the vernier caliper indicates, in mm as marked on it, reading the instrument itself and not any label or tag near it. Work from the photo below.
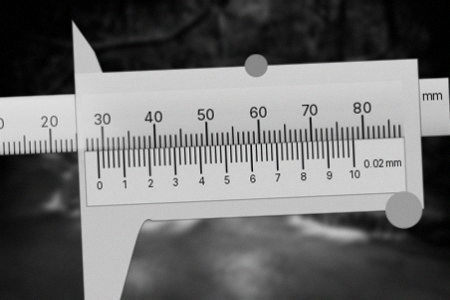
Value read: 29.0 mm
